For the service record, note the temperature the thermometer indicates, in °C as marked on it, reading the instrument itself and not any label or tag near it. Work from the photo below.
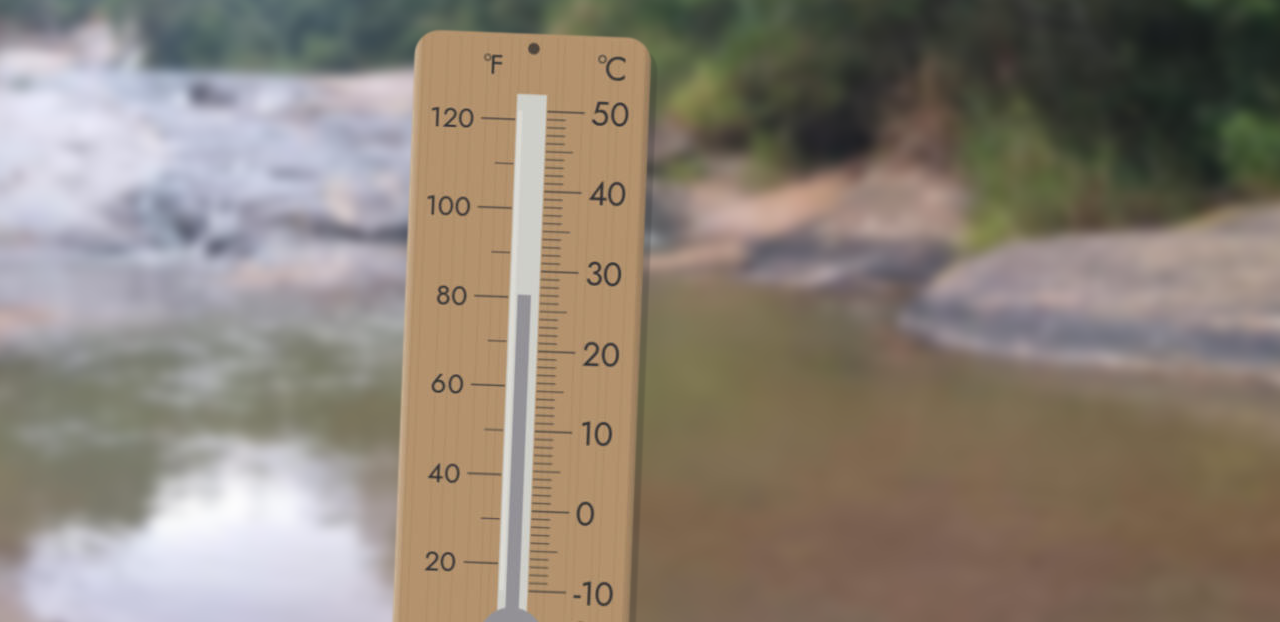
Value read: 27 °C
